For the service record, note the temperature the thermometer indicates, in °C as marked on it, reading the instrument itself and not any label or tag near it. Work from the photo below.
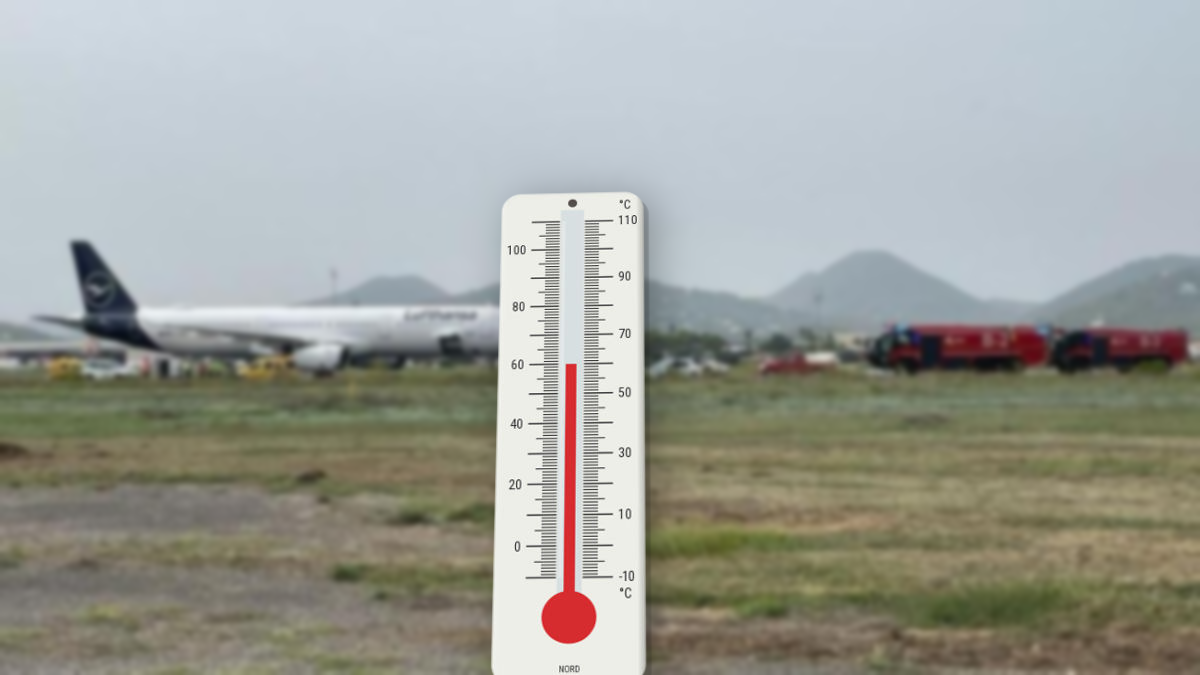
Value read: 60 °C
